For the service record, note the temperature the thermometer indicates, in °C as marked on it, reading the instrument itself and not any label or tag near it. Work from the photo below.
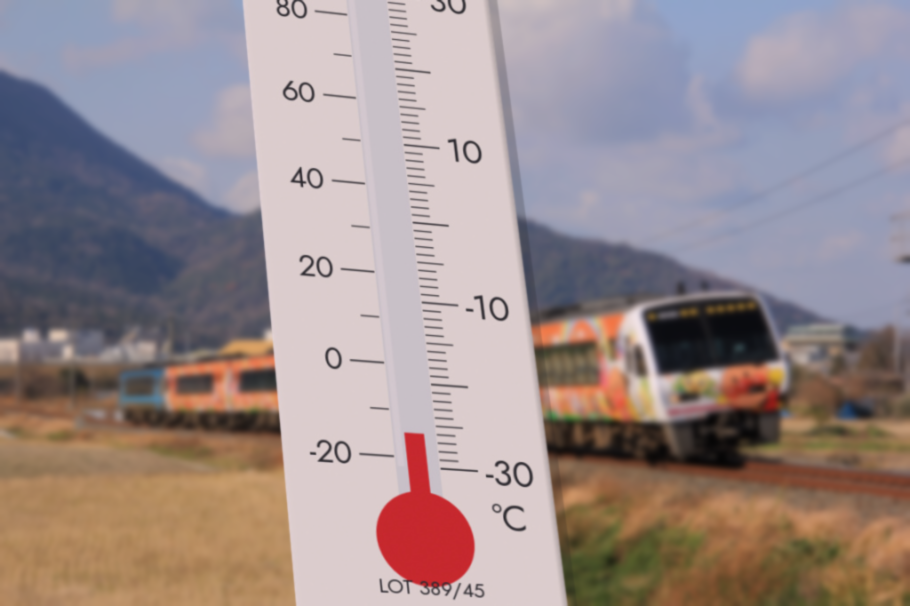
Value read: -26 °C
